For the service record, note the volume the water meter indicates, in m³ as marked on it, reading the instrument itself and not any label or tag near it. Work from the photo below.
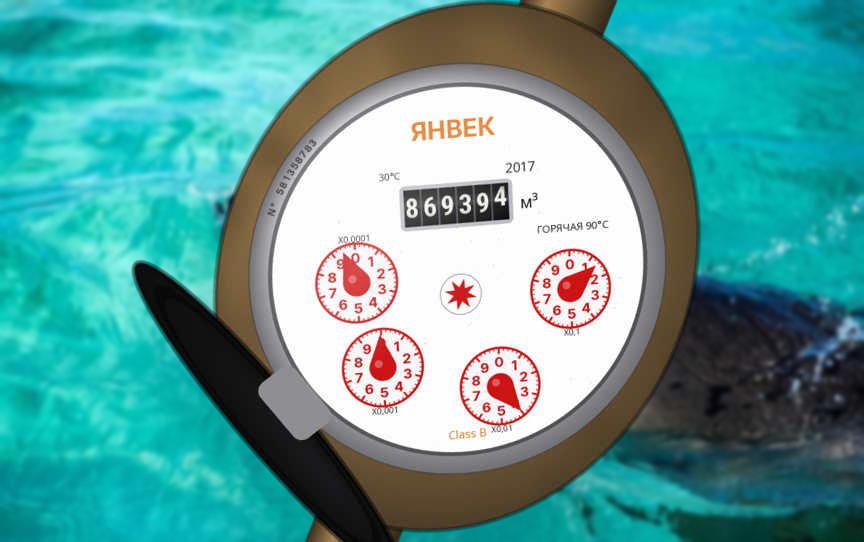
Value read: 869394.1399 m³
